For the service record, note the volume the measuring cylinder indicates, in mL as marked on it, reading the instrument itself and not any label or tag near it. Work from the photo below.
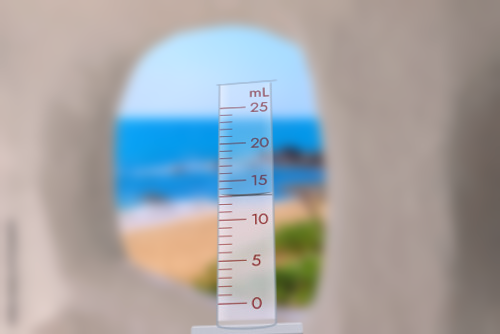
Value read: 13 mL
